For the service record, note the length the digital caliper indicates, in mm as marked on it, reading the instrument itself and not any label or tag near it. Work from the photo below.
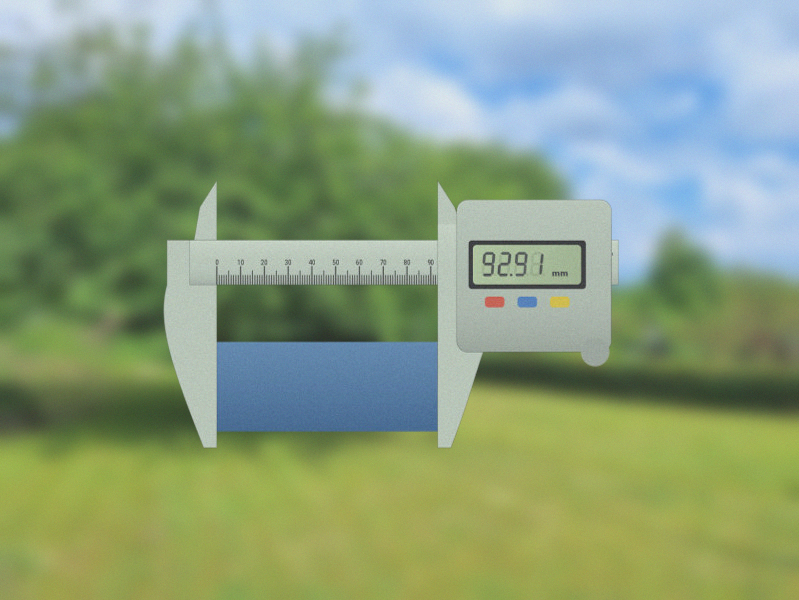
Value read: 92.91 mm
